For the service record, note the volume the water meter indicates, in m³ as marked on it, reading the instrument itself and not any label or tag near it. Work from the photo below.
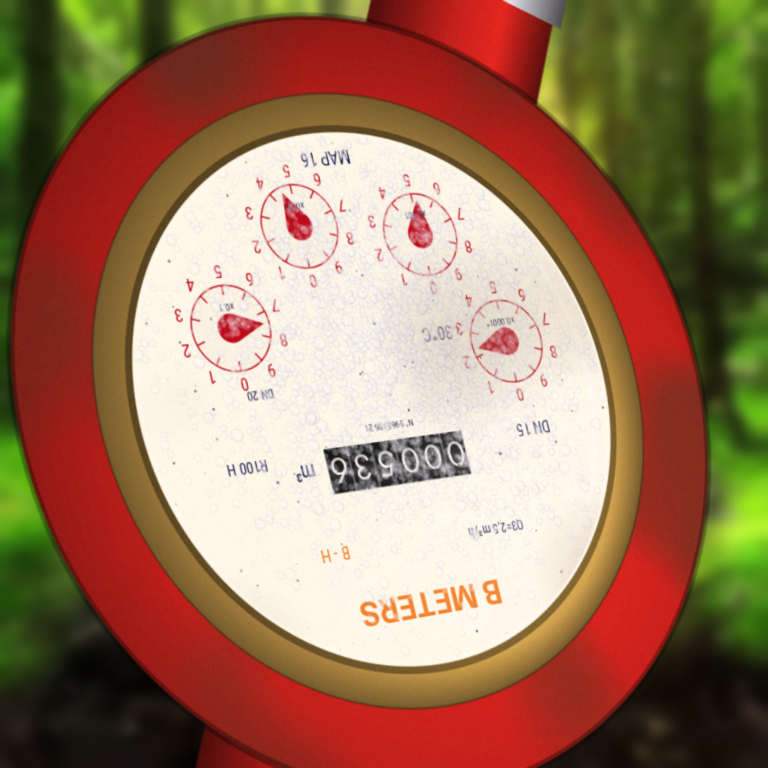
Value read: 536.7452 m³
